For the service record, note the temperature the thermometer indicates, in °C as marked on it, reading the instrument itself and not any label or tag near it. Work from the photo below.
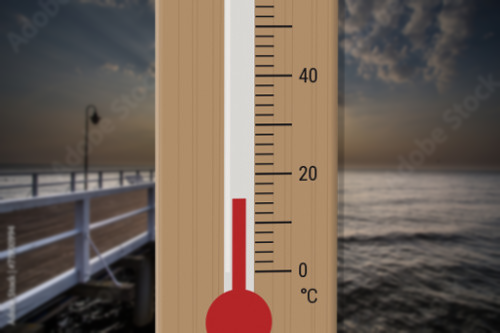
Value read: 15 °C
